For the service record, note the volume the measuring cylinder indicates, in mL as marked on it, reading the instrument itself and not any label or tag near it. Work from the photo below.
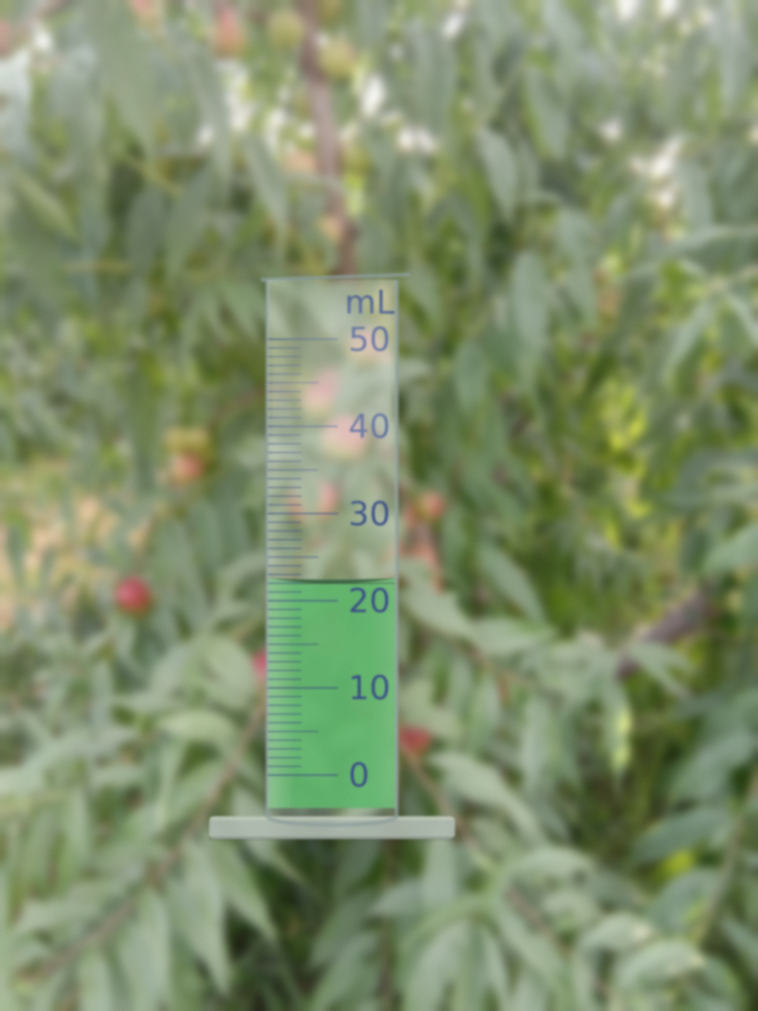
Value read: 22 mL
